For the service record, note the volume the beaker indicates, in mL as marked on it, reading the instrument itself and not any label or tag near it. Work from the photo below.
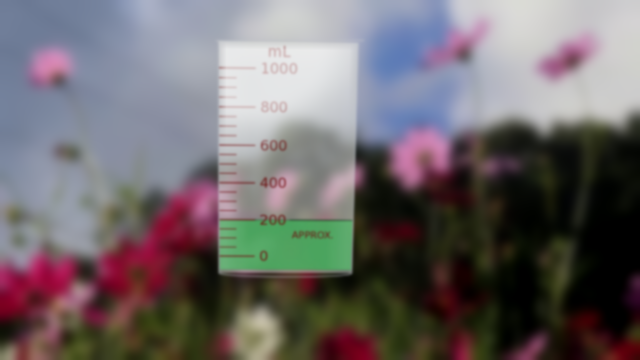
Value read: 200 mL
